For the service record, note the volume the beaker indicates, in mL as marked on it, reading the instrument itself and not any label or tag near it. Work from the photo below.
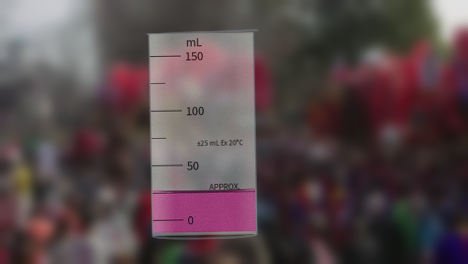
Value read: 25 mL
